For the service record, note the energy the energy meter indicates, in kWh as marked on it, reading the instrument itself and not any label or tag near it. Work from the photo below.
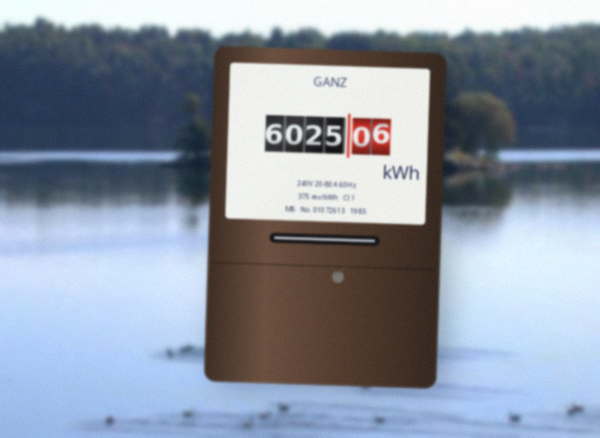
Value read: 6025.06 kWh
